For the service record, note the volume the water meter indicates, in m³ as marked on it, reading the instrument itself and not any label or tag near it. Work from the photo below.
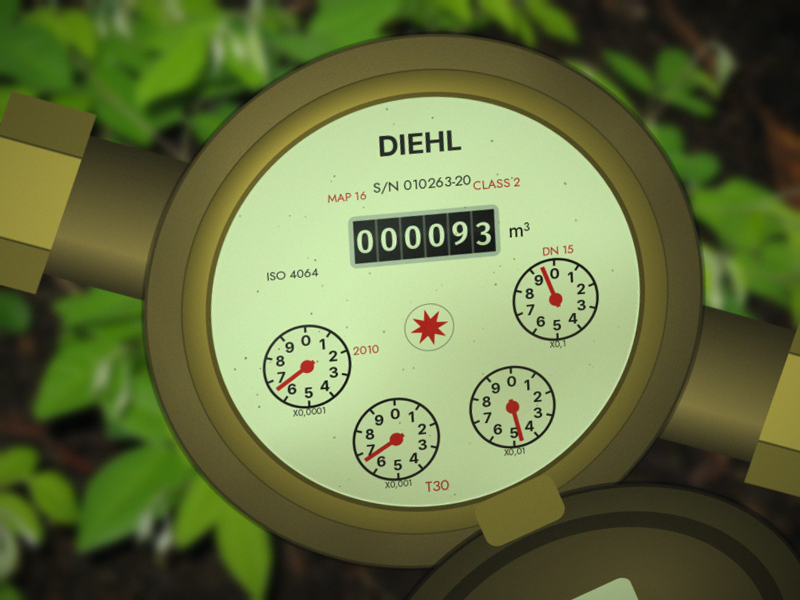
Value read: 92.9466 m³
